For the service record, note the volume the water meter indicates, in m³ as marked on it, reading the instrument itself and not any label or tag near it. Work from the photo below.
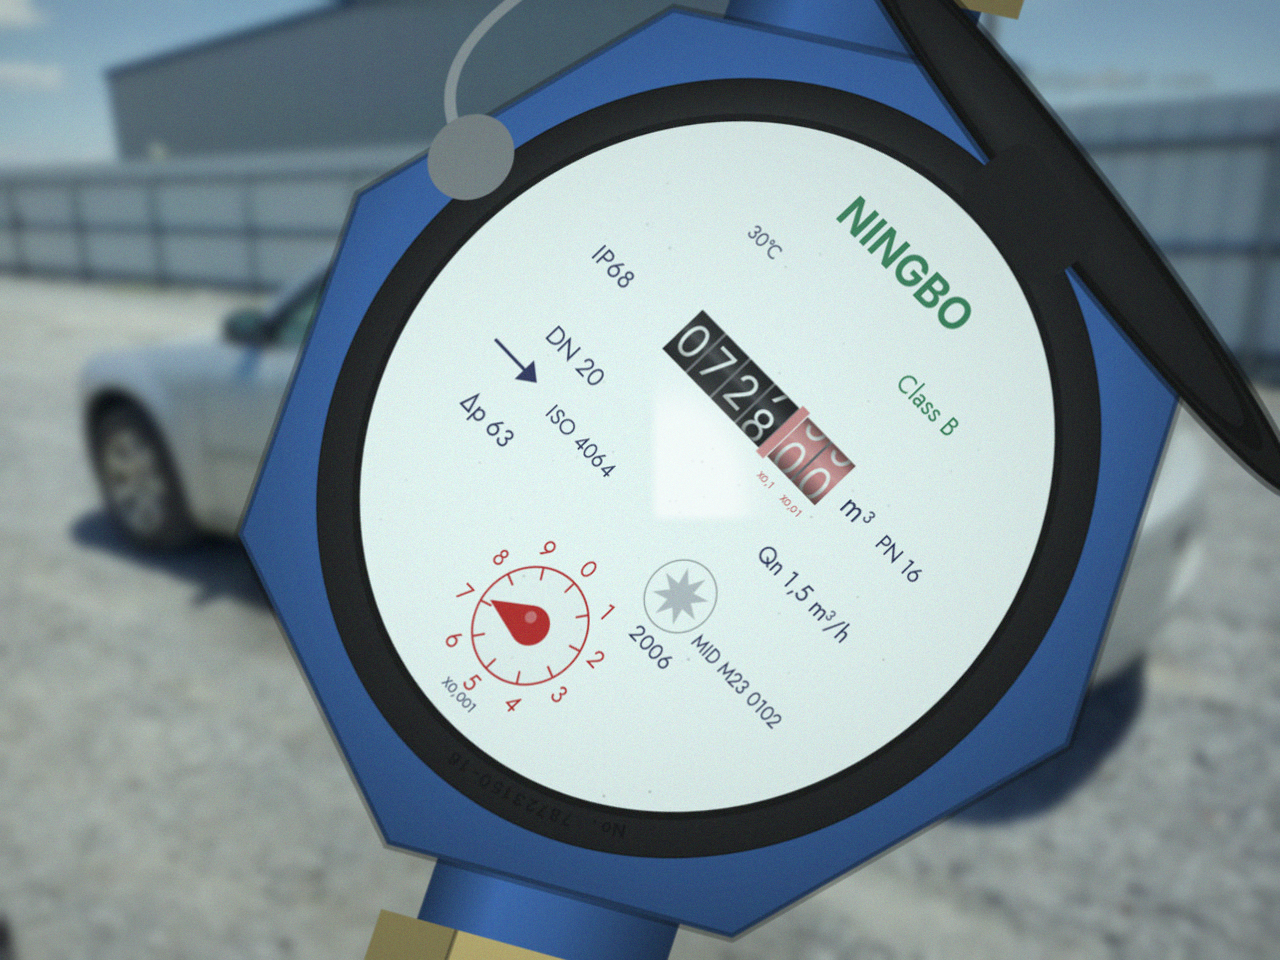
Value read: 727.997 m³
